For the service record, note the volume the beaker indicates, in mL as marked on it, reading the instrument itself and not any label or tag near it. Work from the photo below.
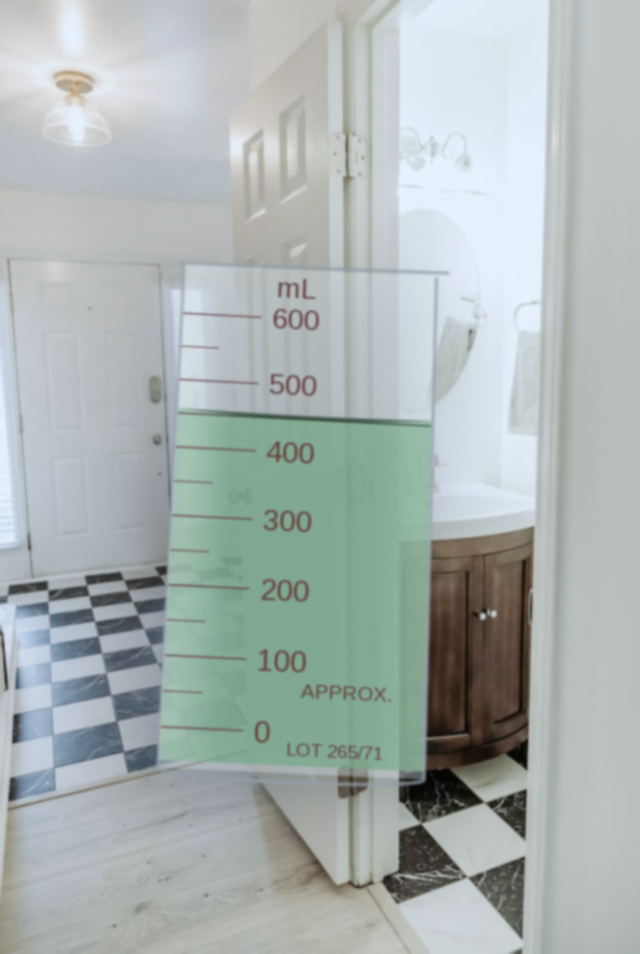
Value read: 450 mL
